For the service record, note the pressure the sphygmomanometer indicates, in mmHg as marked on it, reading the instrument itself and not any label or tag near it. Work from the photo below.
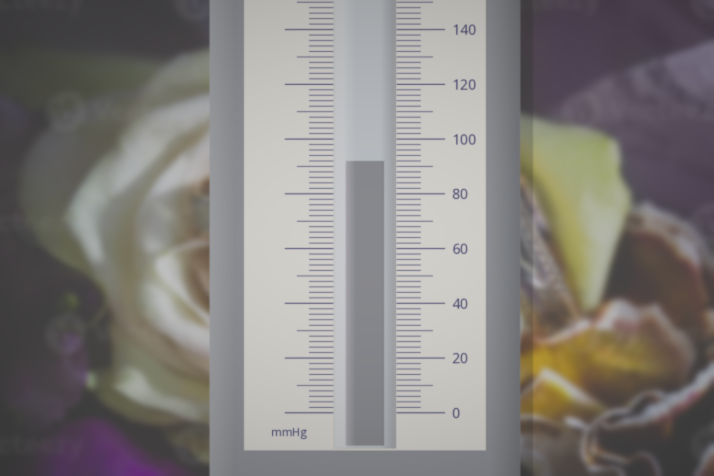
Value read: 92 mmHg
